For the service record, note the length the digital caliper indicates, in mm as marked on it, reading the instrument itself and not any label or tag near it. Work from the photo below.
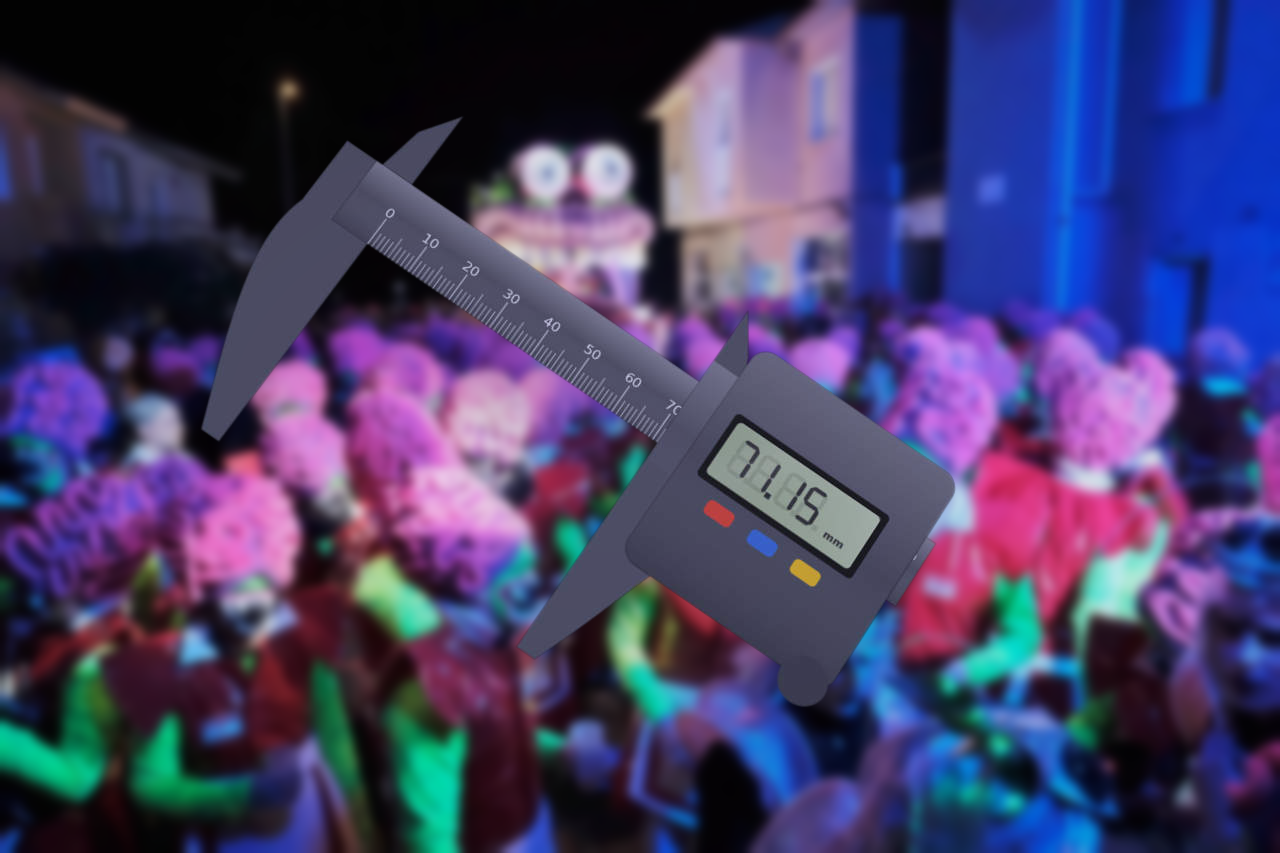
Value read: 71.15 mm
